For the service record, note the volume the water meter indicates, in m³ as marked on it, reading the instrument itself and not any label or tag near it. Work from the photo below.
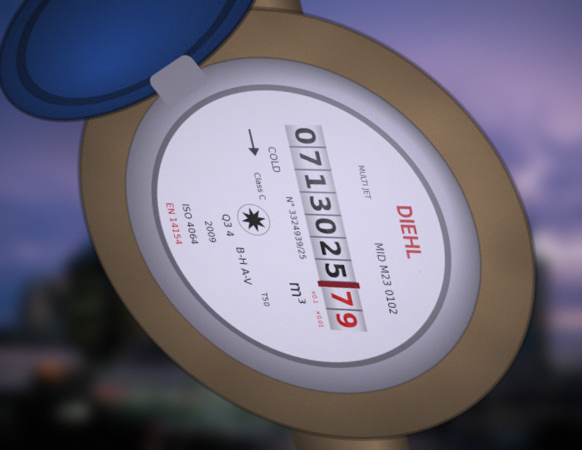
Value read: 713025.79 m³
